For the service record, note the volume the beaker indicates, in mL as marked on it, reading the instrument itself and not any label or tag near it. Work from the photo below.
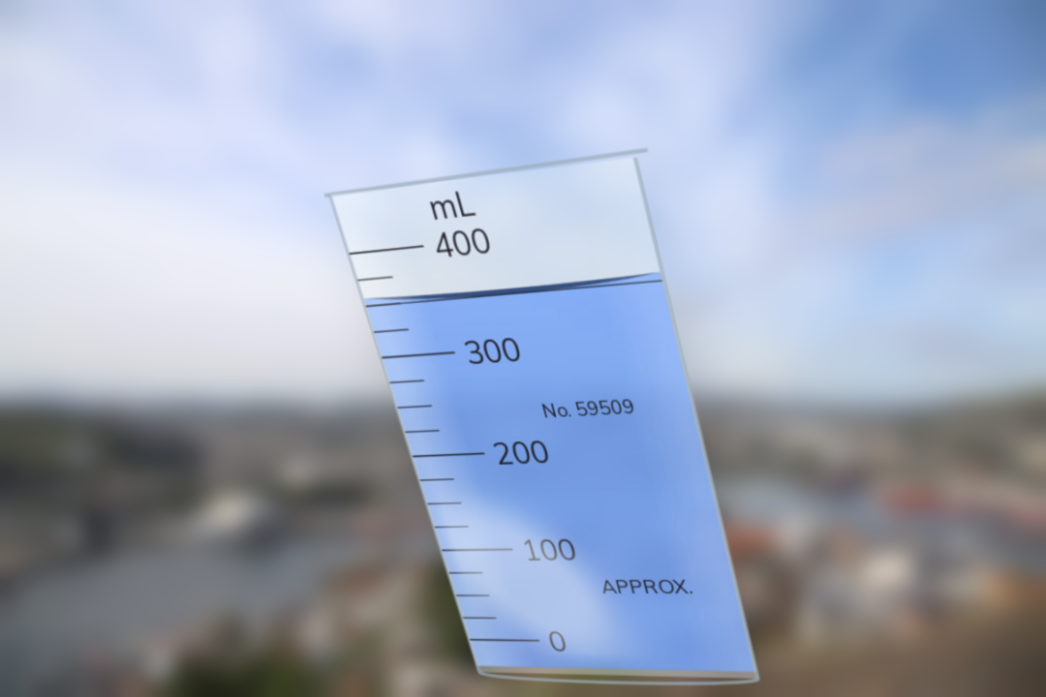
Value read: 350 mL
